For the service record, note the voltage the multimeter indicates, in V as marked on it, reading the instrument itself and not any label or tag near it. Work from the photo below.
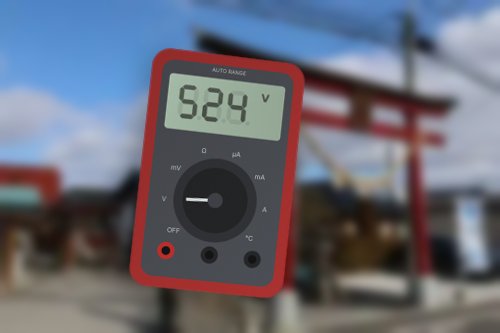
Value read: 524 V
